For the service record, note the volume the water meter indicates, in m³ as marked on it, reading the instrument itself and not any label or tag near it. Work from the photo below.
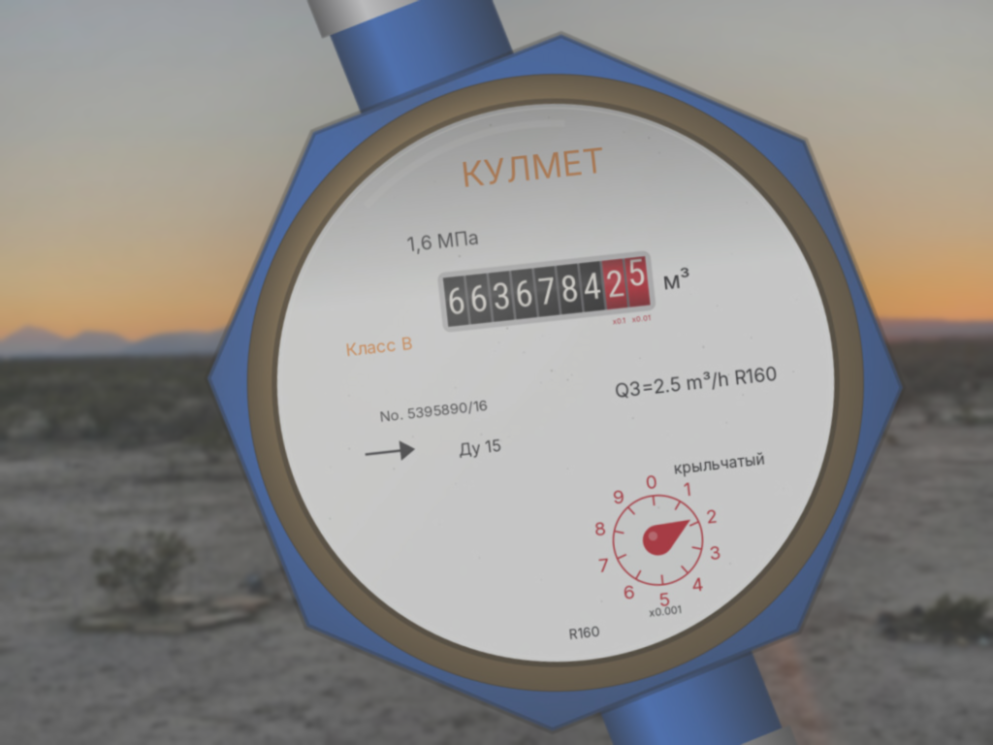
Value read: 6636784.251 m³
